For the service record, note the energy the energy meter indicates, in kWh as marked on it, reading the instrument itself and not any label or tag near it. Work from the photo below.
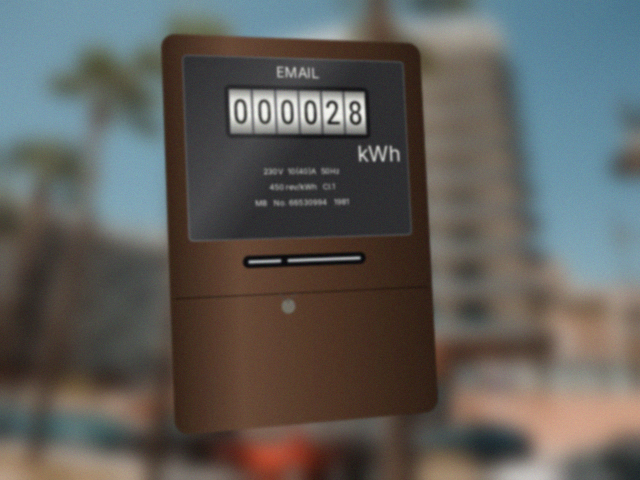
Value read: 28 kWh
